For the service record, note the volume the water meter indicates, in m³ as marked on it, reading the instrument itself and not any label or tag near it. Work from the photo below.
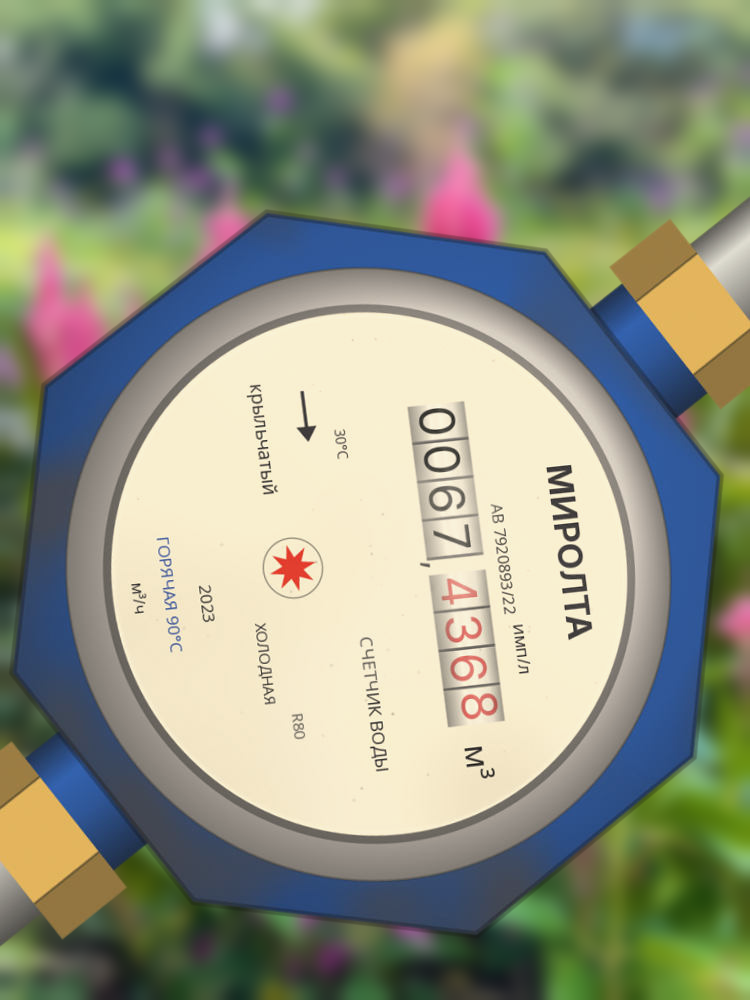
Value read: 67.4368 m³
